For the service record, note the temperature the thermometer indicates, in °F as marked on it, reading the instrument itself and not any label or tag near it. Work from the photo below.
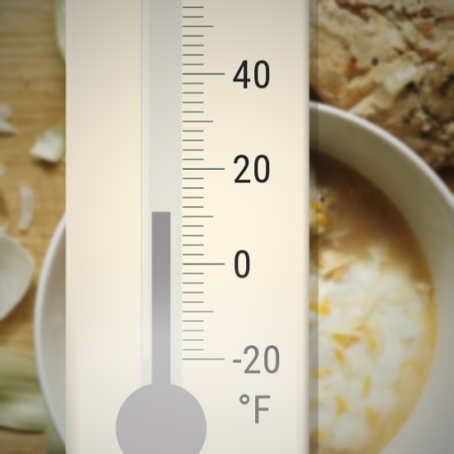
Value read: 11 °F
